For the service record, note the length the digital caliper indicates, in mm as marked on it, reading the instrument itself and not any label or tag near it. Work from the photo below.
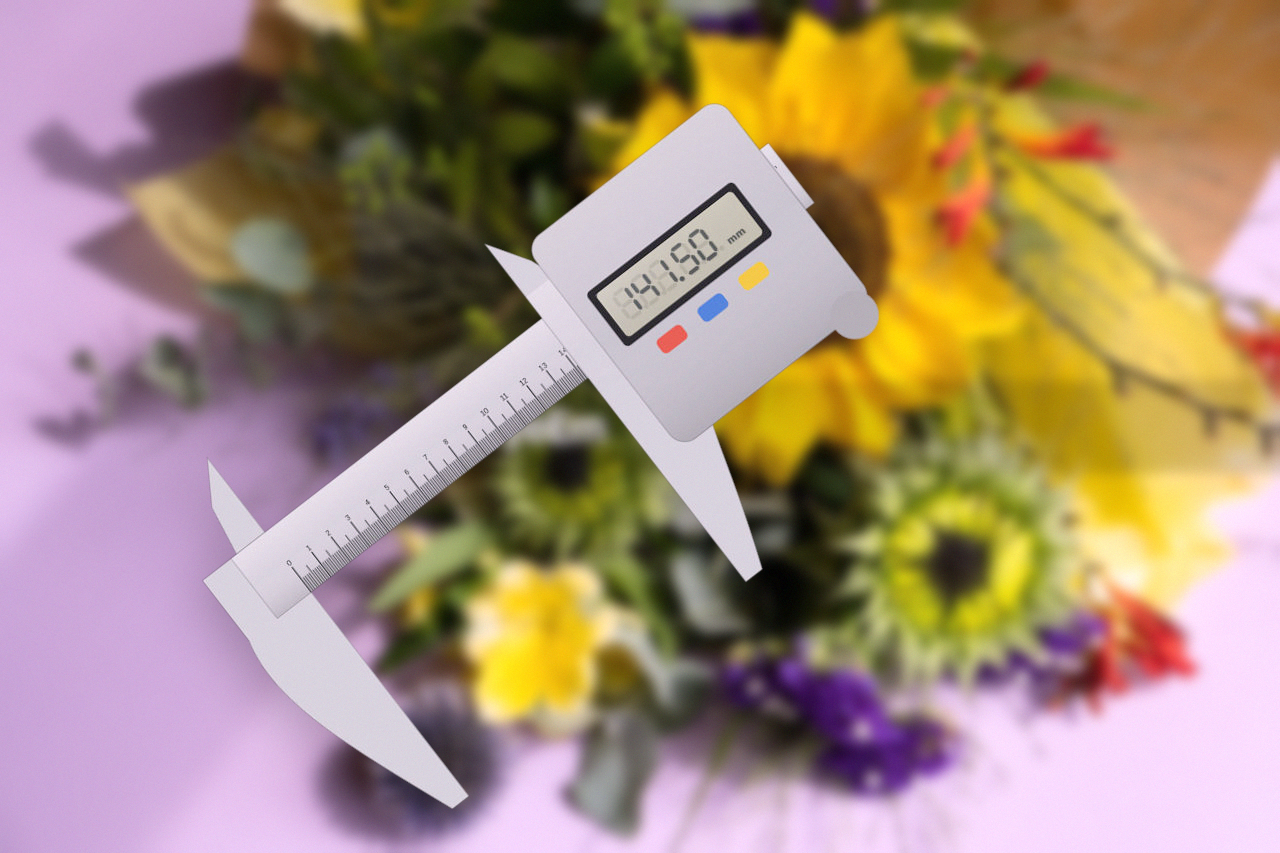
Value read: 141.50 mm
